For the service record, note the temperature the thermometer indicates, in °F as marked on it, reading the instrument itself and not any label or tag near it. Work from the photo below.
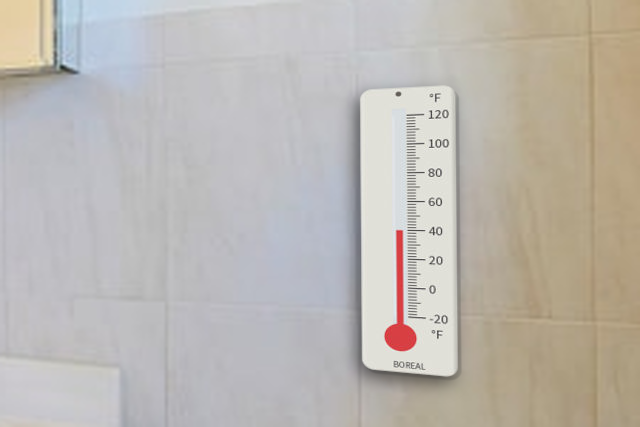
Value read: 40 °F
